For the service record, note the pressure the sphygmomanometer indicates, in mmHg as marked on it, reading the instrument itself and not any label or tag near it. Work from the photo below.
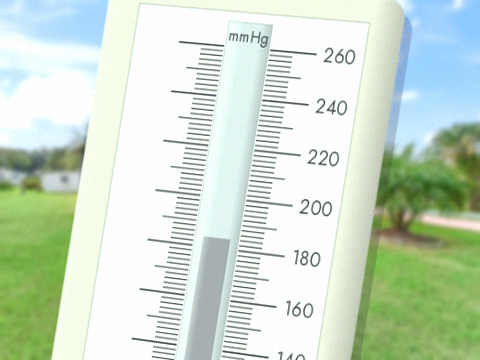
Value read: 184 mmHg
